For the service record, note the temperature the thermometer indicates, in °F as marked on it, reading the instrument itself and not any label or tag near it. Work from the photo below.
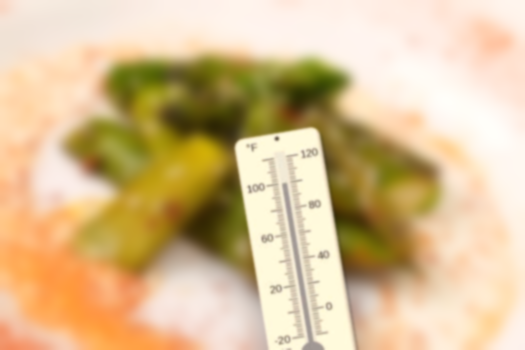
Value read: 100 °F
